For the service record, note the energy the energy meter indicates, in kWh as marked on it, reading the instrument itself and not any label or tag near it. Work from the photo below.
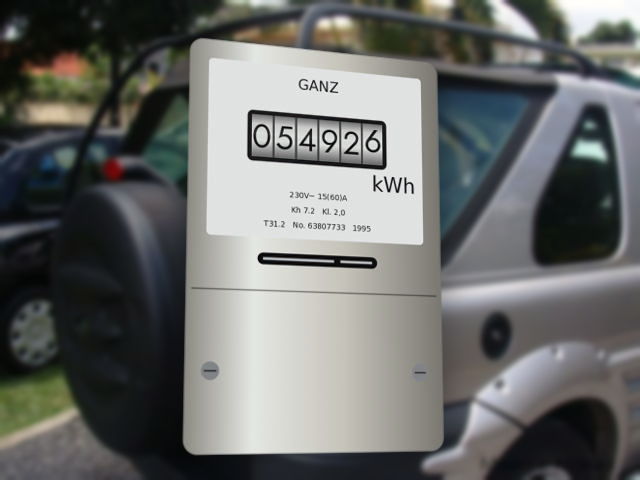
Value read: 54926 kWh
